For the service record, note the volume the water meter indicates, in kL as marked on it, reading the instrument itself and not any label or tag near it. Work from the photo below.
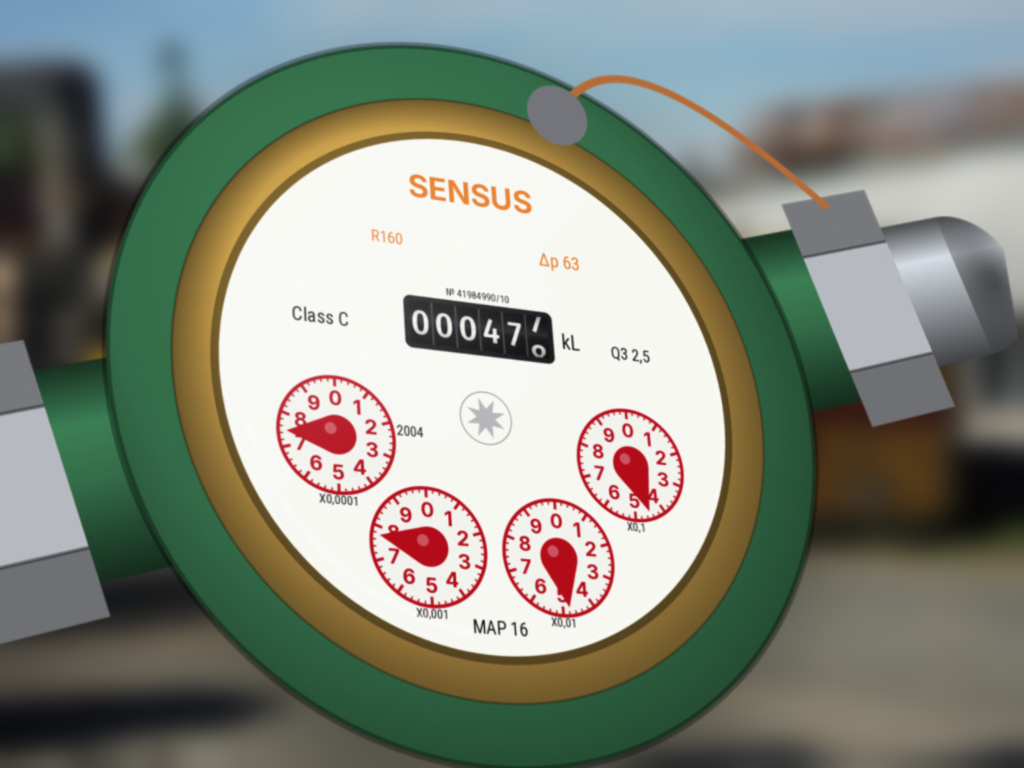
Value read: 477.4477 kL
